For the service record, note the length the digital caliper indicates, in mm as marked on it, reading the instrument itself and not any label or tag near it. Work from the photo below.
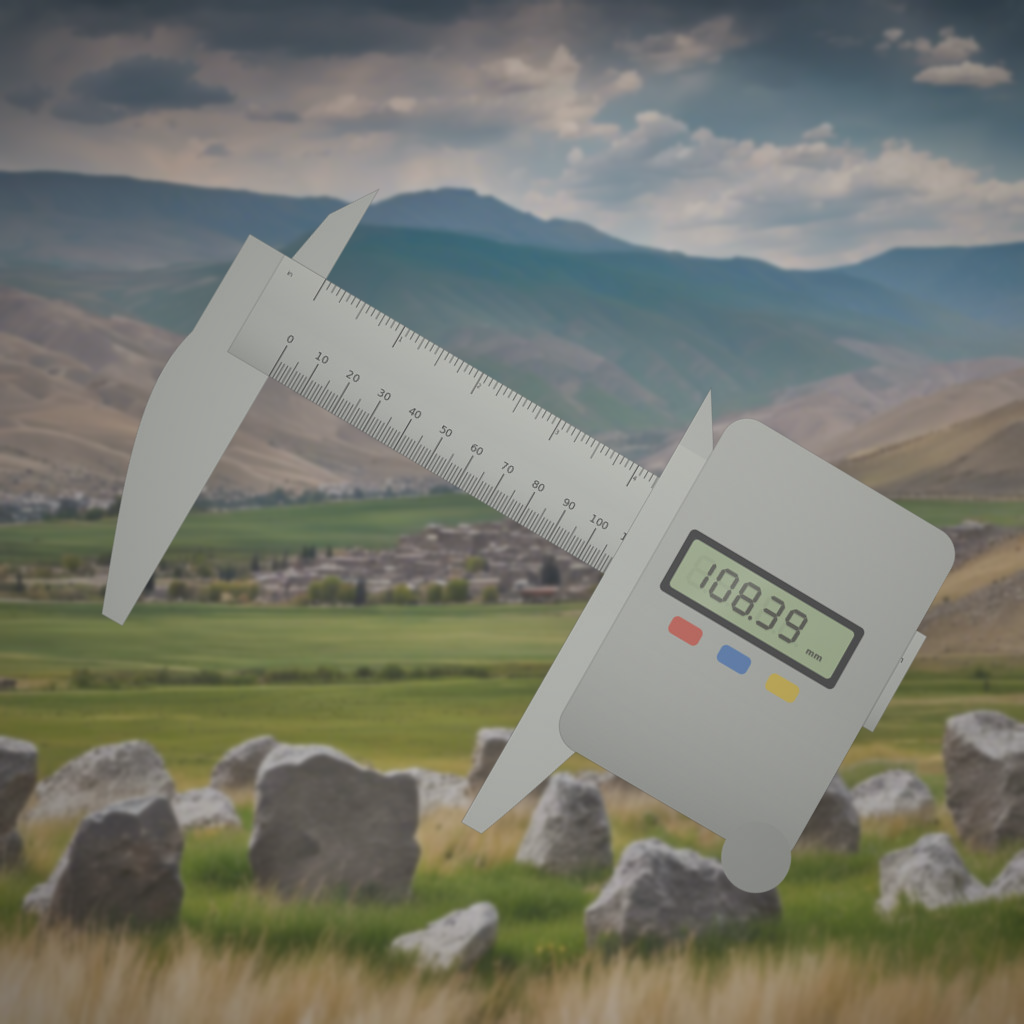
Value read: 108.39 mm
